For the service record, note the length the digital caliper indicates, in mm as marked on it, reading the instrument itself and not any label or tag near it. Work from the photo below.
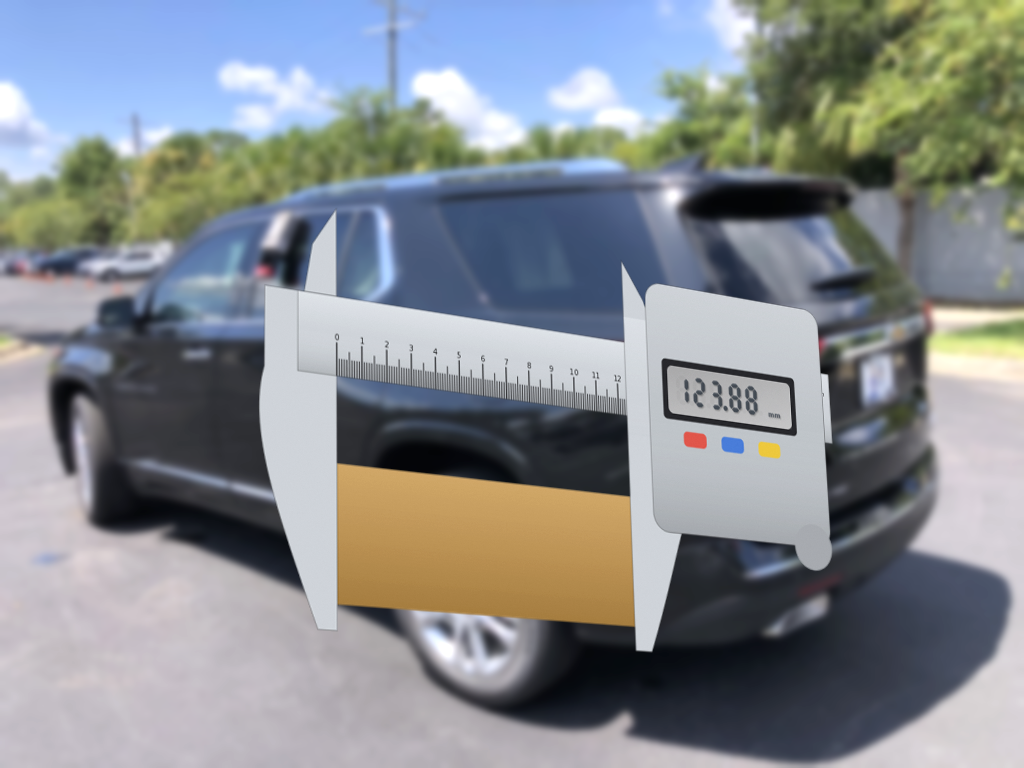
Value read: 123.88 mm
